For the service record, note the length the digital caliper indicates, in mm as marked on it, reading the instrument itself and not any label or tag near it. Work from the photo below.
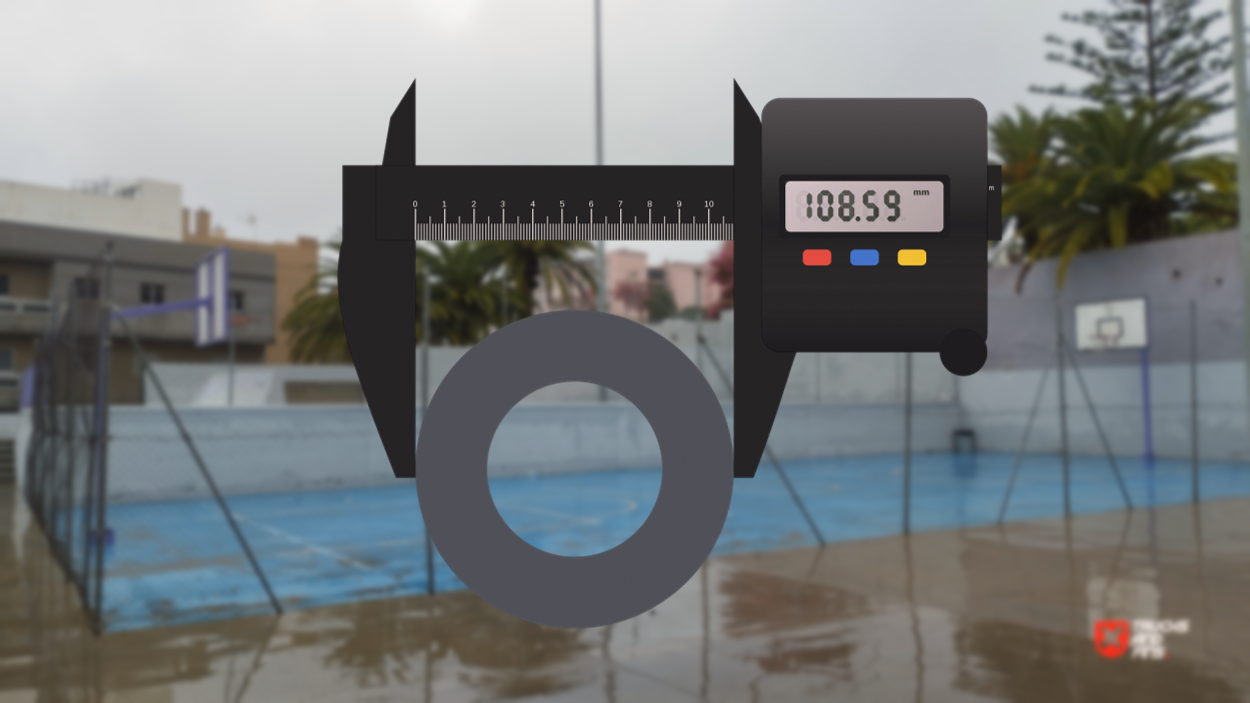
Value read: 108.59 mm
